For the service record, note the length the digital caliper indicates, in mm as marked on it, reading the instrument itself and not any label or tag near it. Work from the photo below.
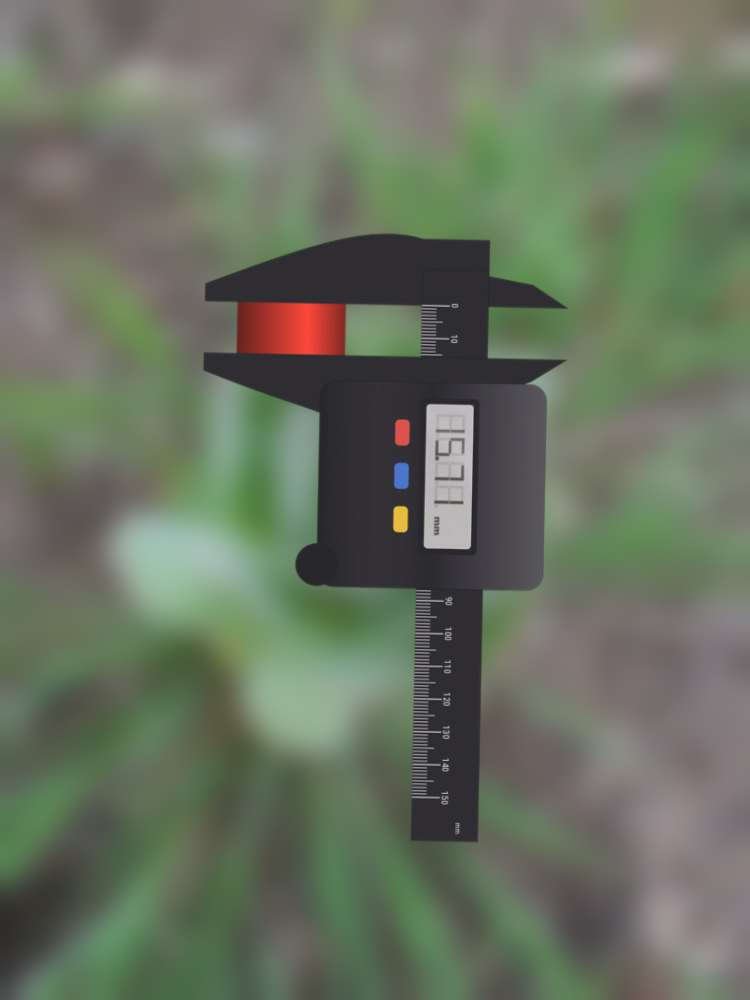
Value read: 15.71 mm
